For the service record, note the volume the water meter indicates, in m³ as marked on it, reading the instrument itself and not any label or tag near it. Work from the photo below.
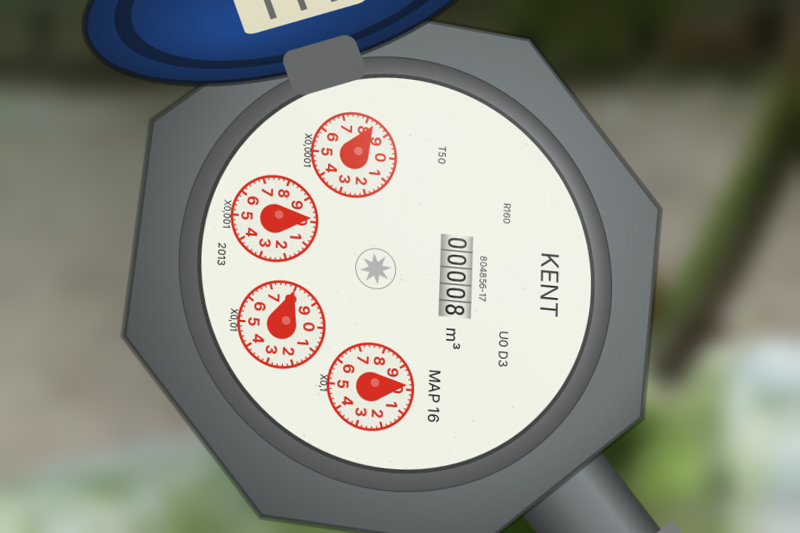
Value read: 7.9798 m³
